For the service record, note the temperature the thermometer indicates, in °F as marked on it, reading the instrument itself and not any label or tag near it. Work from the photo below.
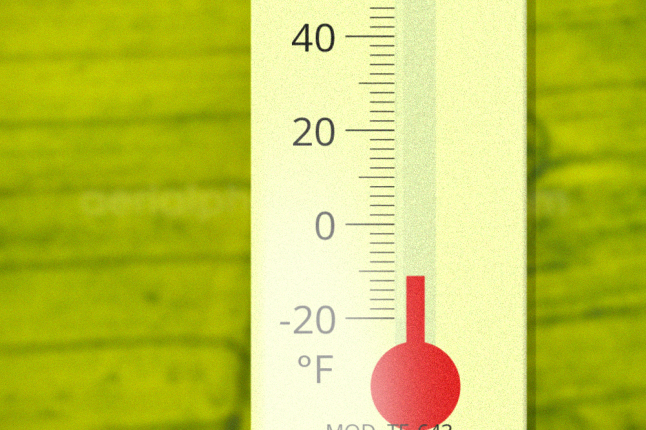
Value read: -11 °F
